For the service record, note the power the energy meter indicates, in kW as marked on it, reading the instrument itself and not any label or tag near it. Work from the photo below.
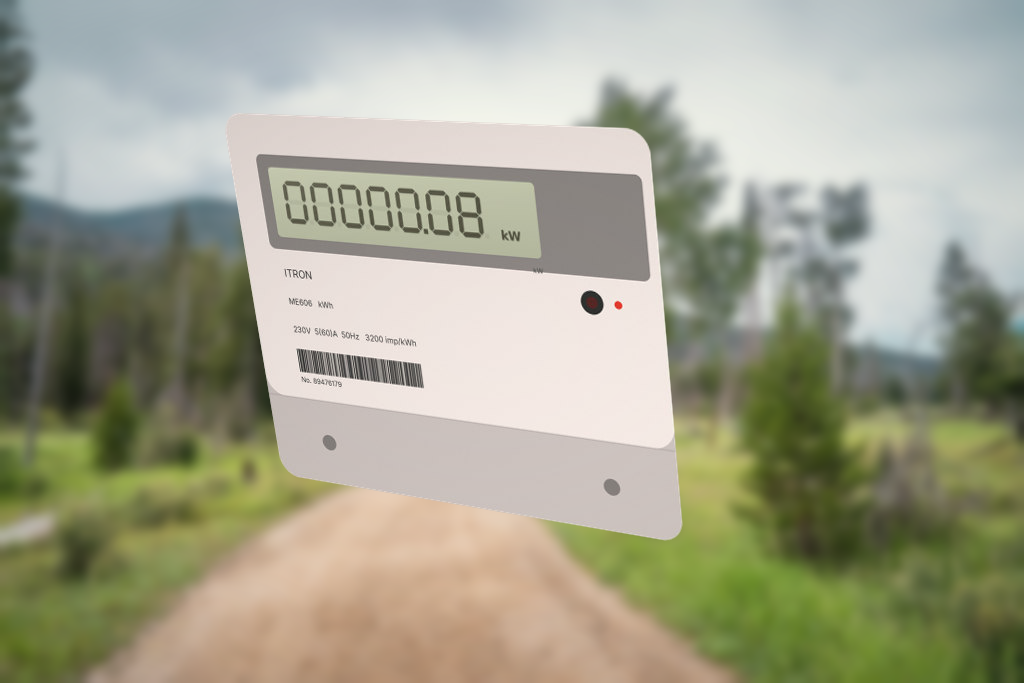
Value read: 0.08 kW
